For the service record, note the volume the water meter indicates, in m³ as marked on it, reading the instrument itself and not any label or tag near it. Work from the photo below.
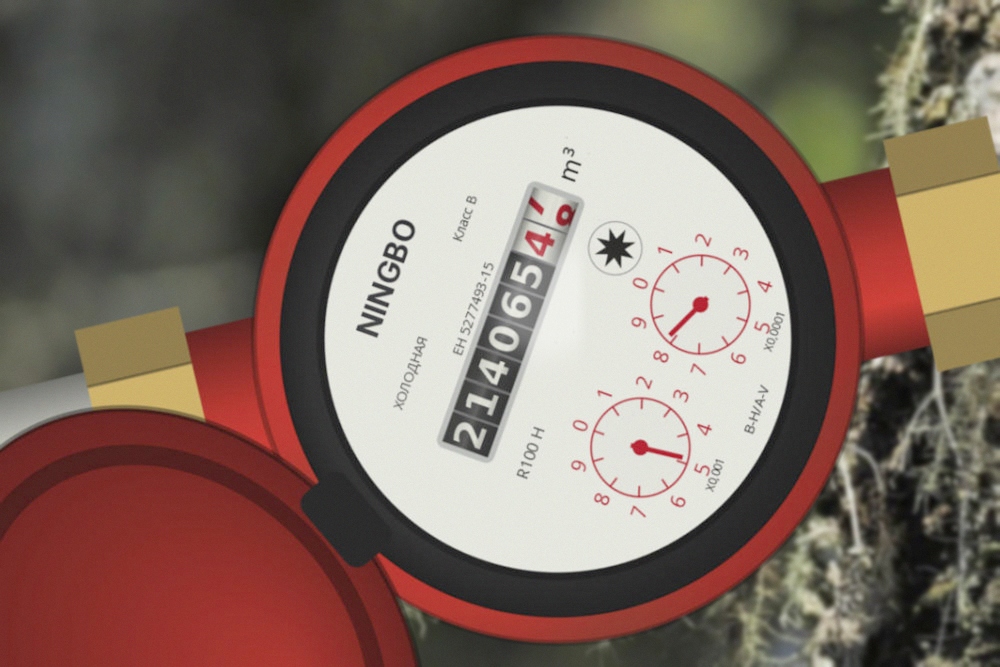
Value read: 214065.4748 m³
